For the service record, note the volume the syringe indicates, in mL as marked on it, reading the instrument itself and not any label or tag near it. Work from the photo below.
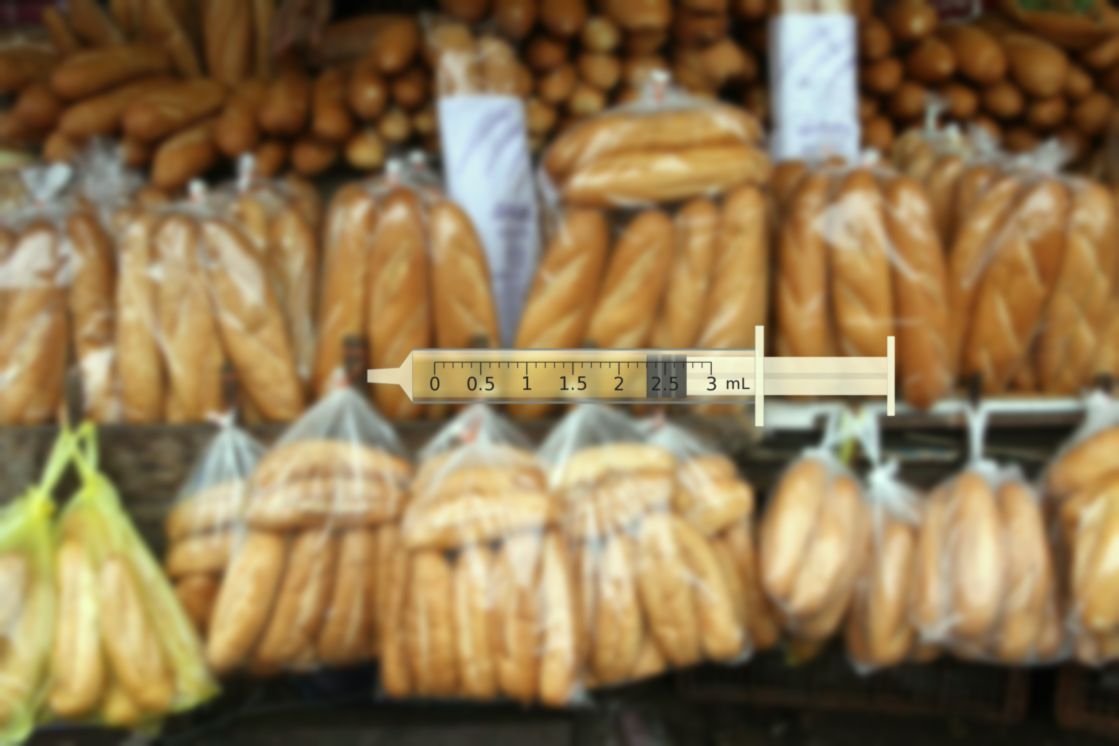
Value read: 2.3 mL
